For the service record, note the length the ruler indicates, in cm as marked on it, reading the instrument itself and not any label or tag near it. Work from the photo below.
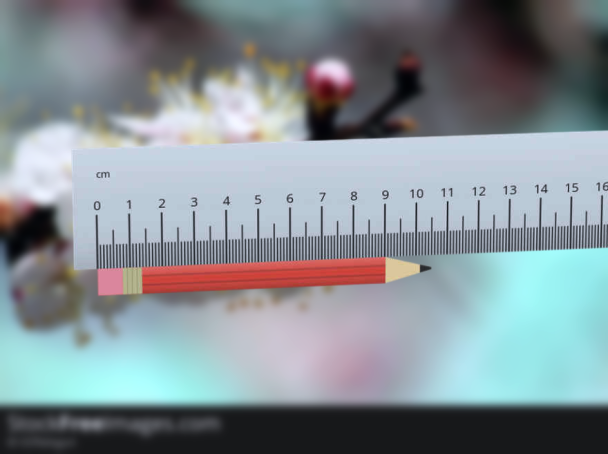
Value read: 10.5 cm
